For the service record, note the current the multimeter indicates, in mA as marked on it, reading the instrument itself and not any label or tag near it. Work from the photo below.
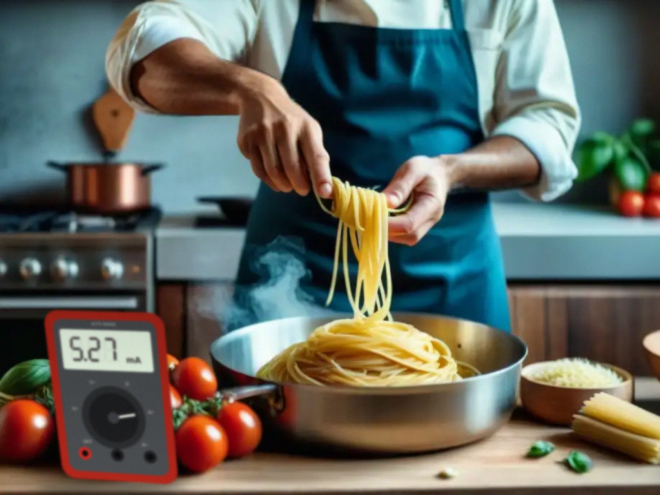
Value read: 5.27 mA
